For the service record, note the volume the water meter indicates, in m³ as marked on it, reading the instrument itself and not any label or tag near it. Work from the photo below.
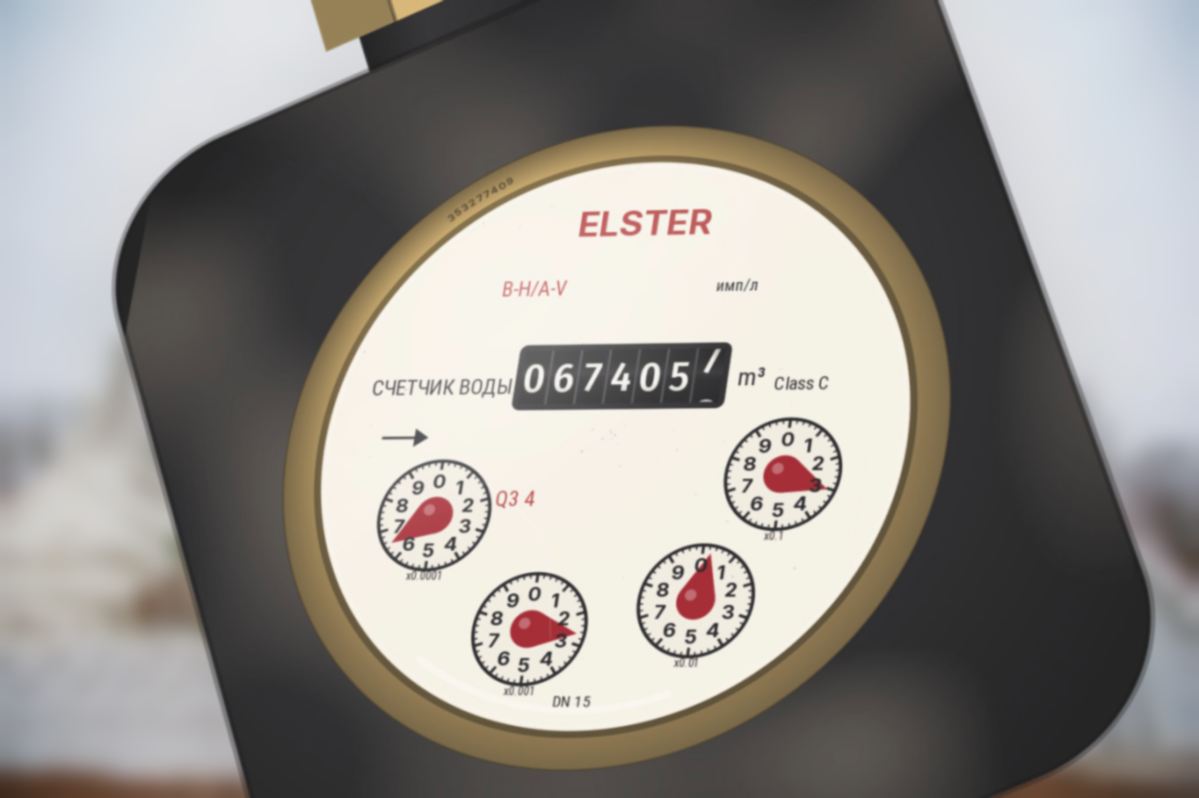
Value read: 674057.3026 m³
